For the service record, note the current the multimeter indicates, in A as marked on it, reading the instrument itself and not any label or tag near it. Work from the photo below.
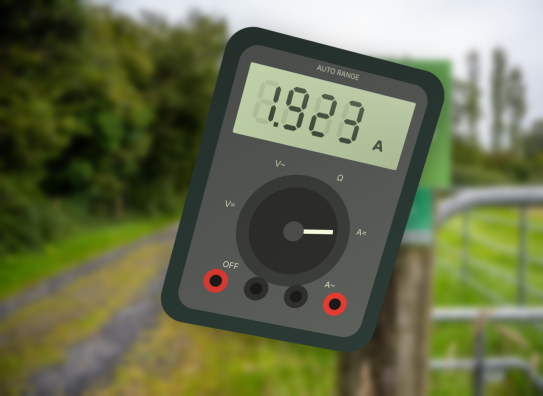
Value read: 1.923 A
